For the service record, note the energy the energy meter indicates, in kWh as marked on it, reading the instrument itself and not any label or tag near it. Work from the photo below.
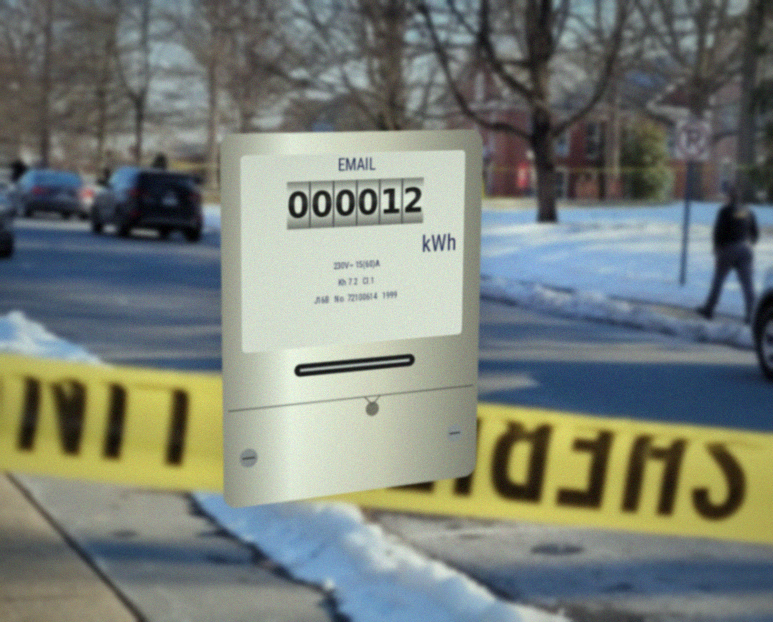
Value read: 12 kWh
